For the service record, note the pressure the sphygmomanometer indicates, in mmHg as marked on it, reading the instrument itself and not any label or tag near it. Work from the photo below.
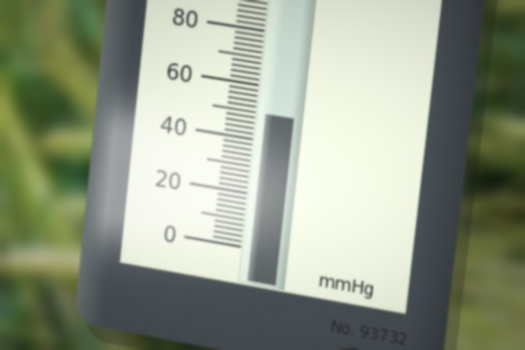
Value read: 50 mmHg
